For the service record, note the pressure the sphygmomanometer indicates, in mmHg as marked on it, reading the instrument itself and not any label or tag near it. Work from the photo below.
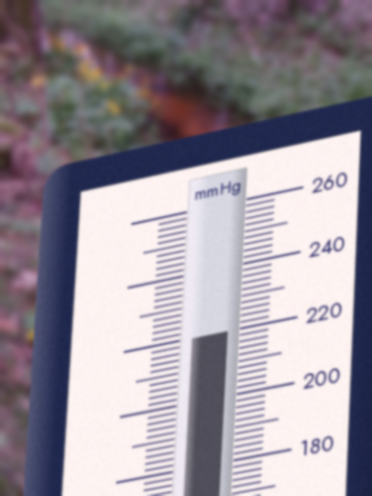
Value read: 220 mmHg
